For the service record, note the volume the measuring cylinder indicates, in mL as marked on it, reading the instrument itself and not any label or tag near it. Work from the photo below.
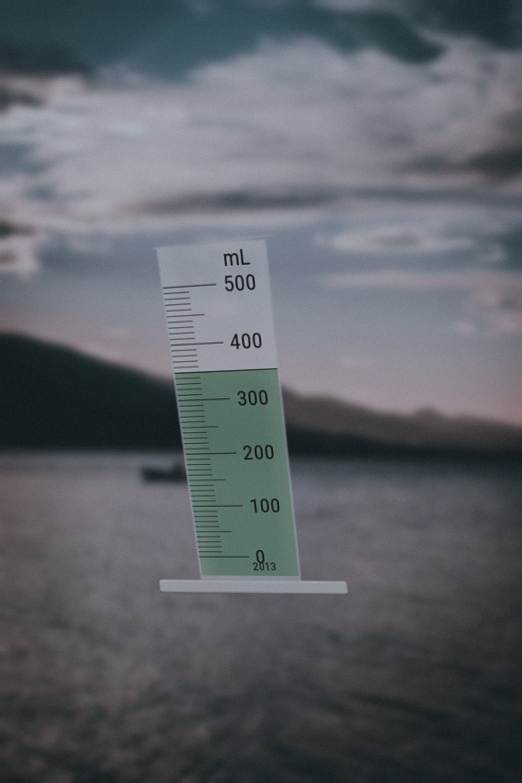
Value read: 350 mL
